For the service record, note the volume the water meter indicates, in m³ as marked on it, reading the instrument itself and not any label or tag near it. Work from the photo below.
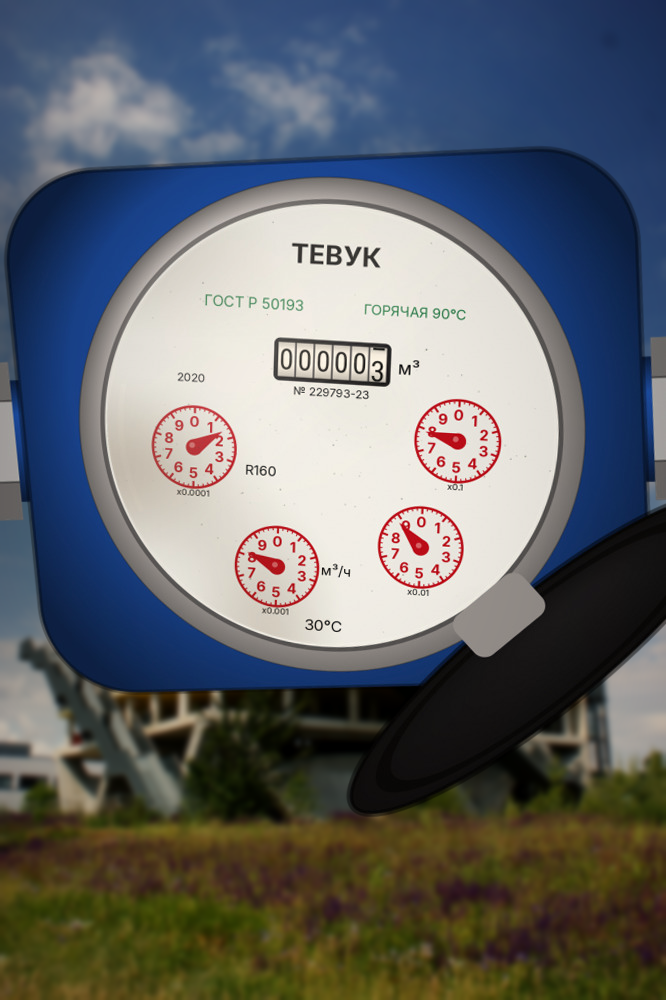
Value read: 2.7881 m³
